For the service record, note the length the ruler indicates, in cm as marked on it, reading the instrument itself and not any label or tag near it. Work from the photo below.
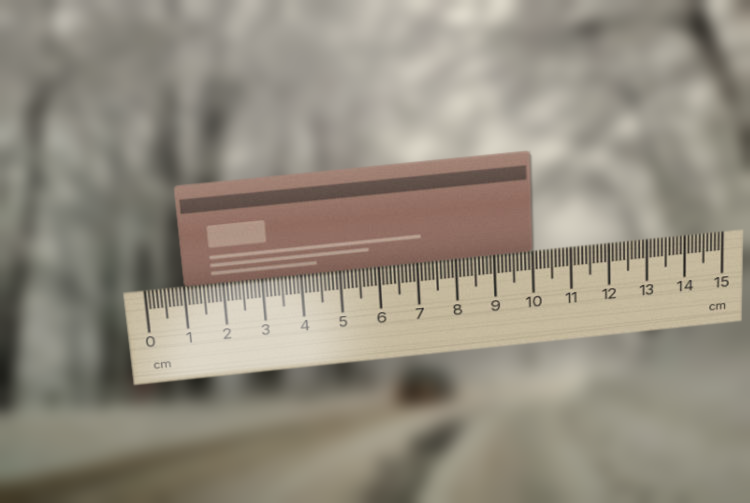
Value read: 9 cm
